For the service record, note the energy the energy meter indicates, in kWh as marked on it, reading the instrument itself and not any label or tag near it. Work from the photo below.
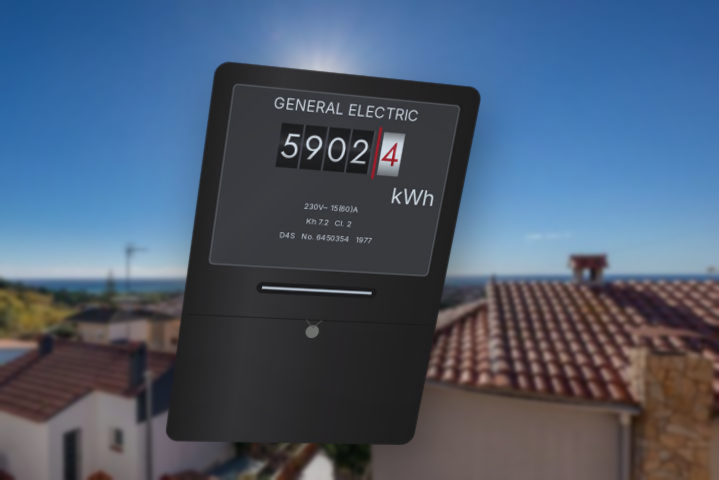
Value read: 5902.4 kWh
